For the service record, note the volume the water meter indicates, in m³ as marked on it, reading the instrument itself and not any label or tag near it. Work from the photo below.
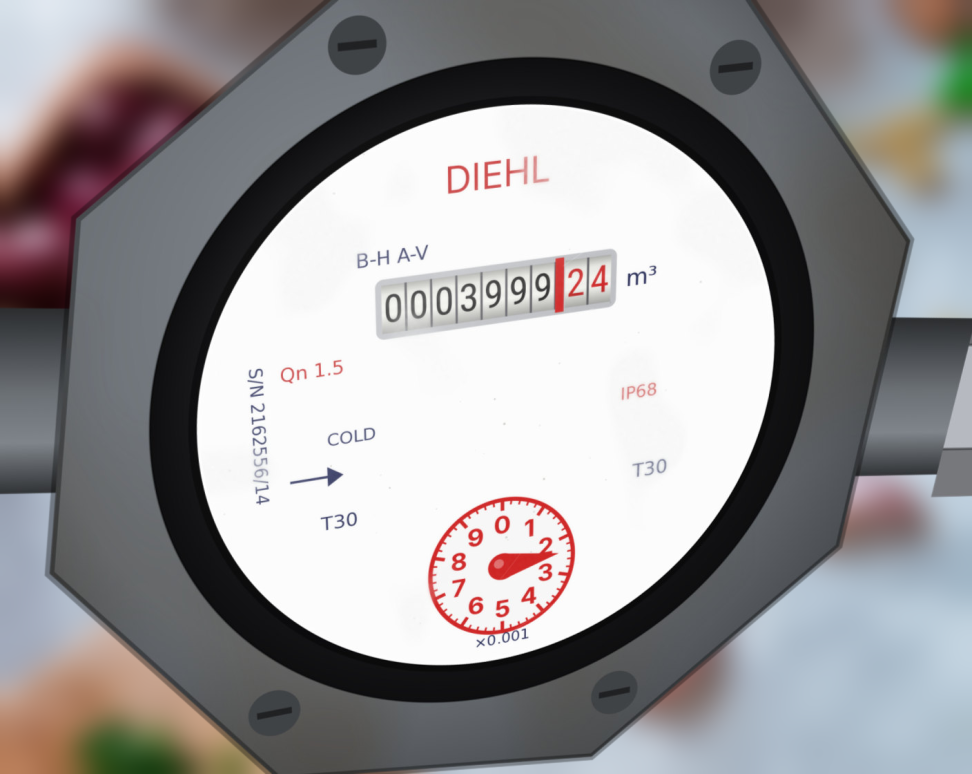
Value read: 3999.242 m³
